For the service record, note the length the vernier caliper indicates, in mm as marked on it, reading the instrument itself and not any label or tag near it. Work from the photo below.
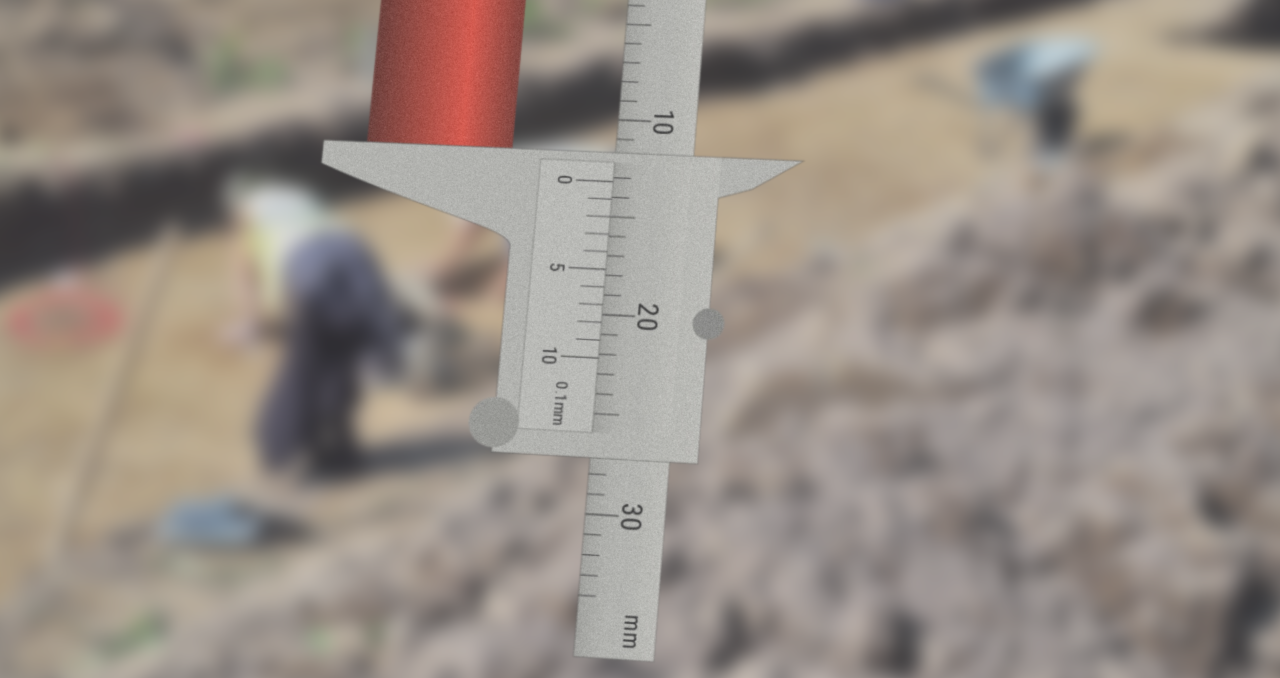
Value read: 13.2 mm
